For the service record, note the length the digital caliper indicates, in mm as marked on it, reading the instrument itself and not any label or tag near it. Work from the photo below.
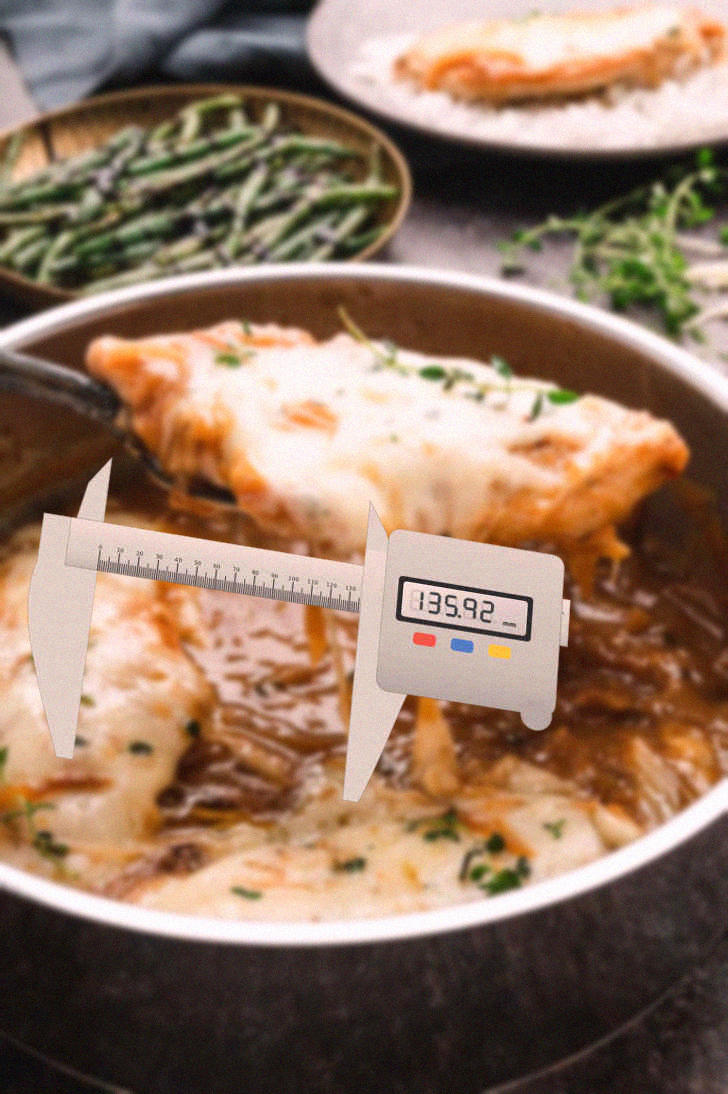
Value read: 135.92 mm
